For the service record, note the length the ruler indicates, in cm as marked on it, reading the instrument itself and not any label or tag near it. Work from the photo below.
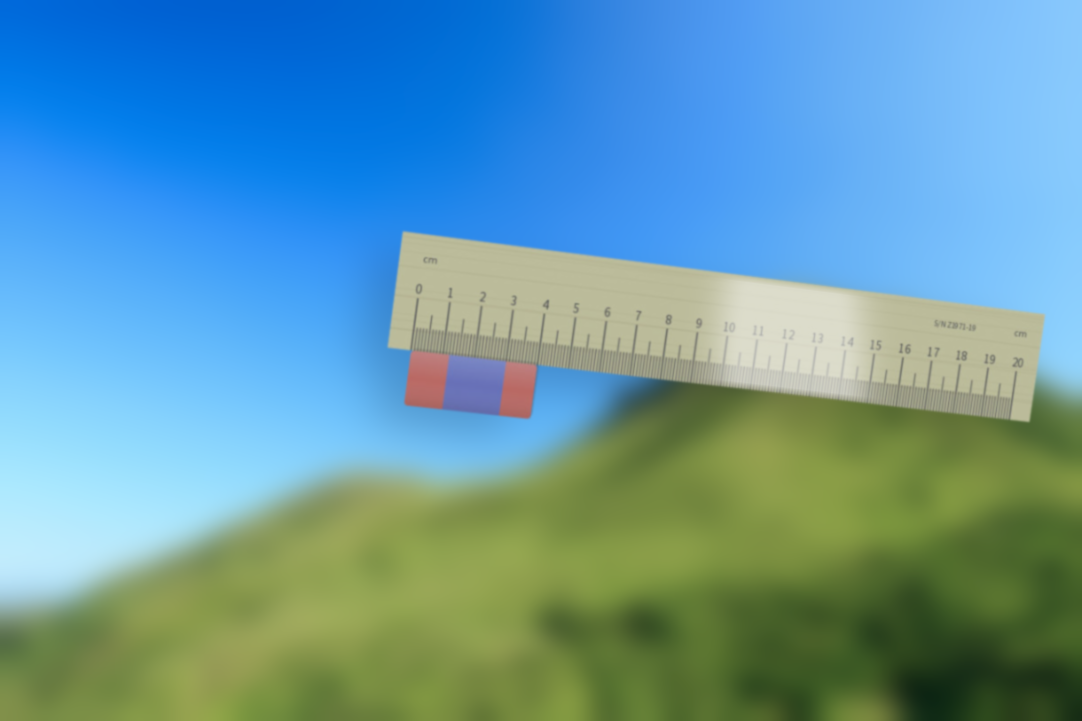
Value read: 4 cm
